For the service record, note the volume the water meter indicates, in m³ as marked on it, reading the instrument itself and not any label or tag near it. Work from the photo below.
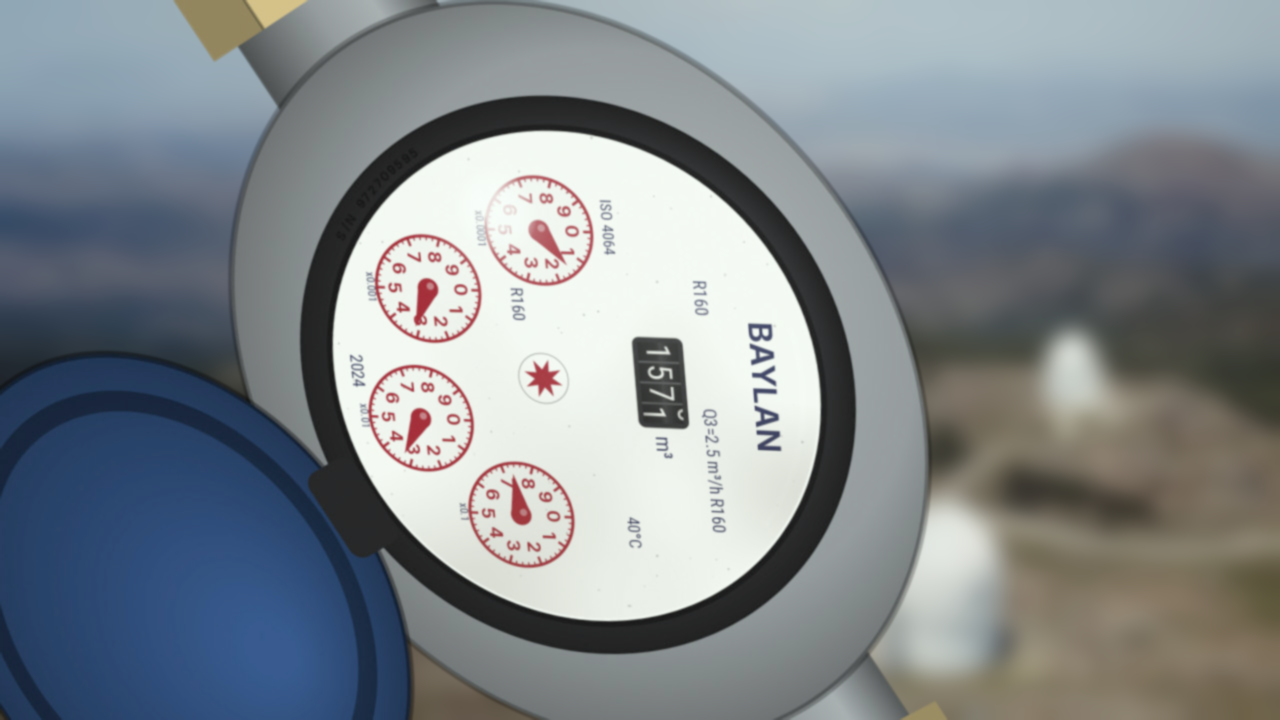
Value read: 1570.7331 m³
